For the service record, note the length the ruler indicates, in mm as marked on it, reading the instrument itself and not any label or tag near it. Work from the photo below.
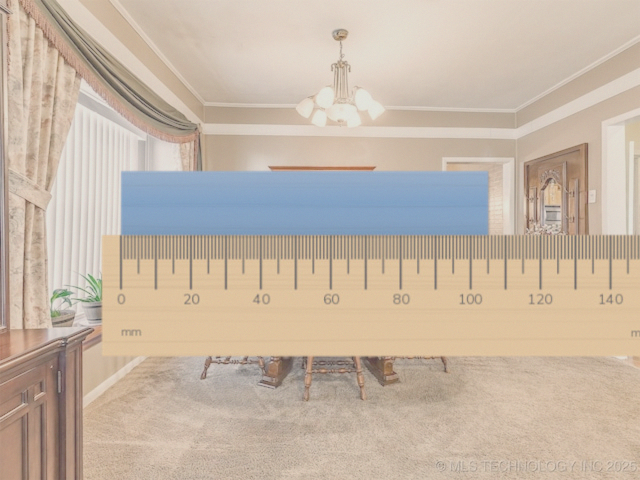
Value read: 105 mm
